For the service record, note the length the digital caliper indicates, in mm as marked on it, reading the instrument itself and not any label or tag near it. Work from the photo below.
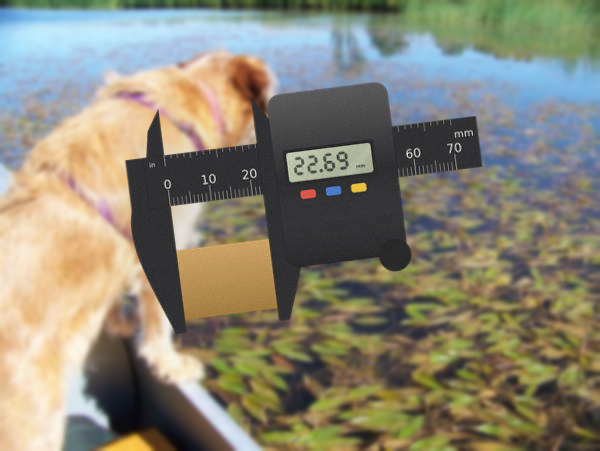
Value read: 22.69 mm
